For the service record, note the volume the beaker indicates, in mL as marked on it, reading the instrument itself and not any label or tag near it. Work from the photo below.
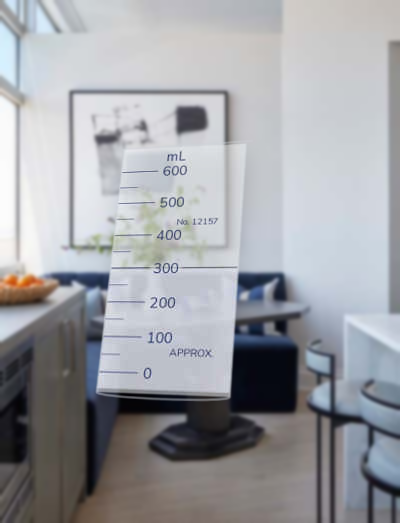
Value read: 300 mL
